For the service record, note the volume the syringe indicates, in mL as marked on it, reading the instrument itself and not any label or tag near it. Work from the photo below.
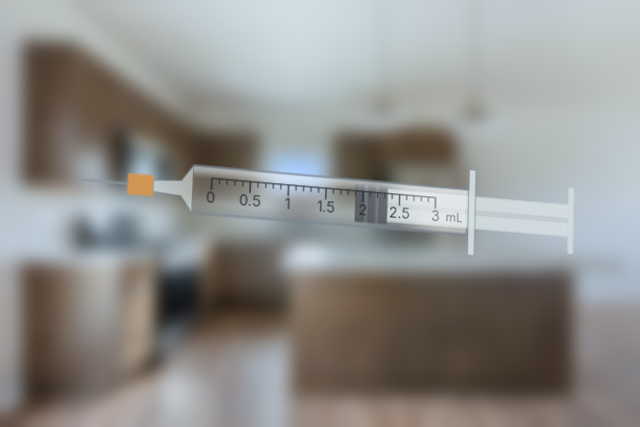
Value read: 1.9 mL
